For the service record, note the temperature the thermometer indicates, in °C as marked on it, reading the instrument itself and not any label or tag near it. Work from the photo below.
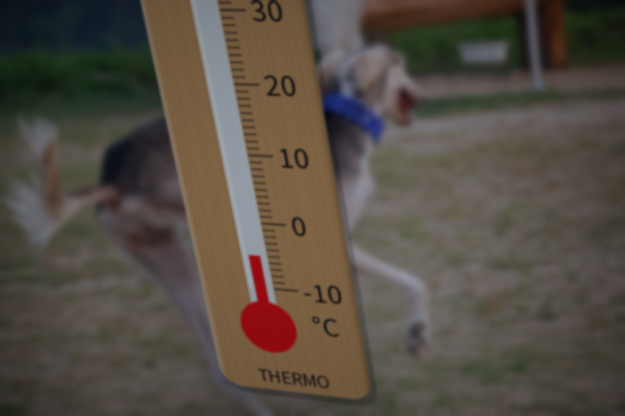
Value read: -5 °C
